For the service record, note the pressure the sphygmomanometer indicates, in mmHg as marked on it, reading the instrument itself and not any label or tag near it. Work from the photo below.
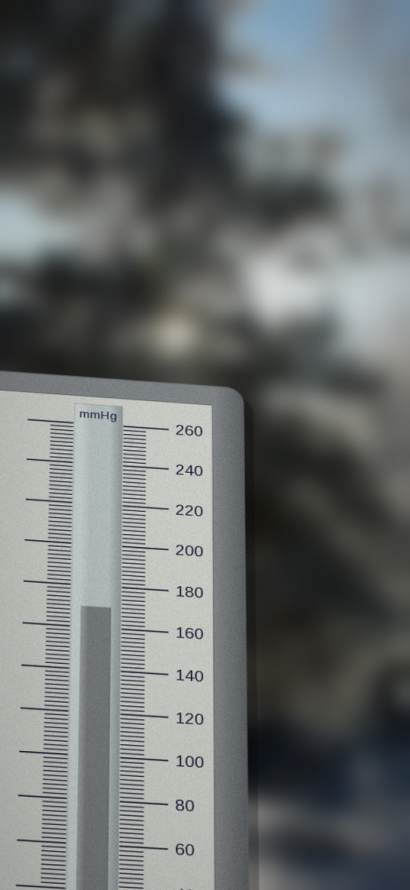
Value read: 170 mmHg
